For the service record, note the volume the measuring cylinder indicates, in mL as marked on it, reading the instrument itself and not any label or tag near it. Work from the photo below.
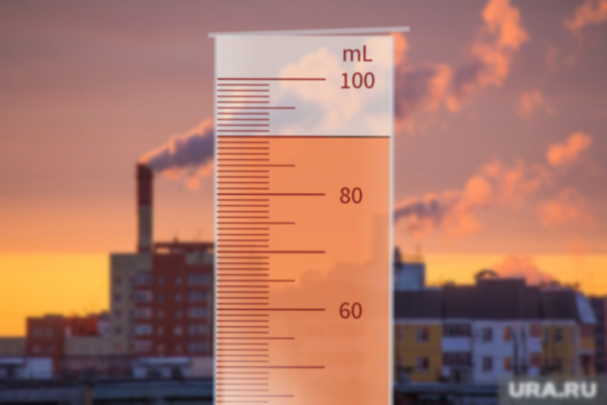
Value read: 90 mL
